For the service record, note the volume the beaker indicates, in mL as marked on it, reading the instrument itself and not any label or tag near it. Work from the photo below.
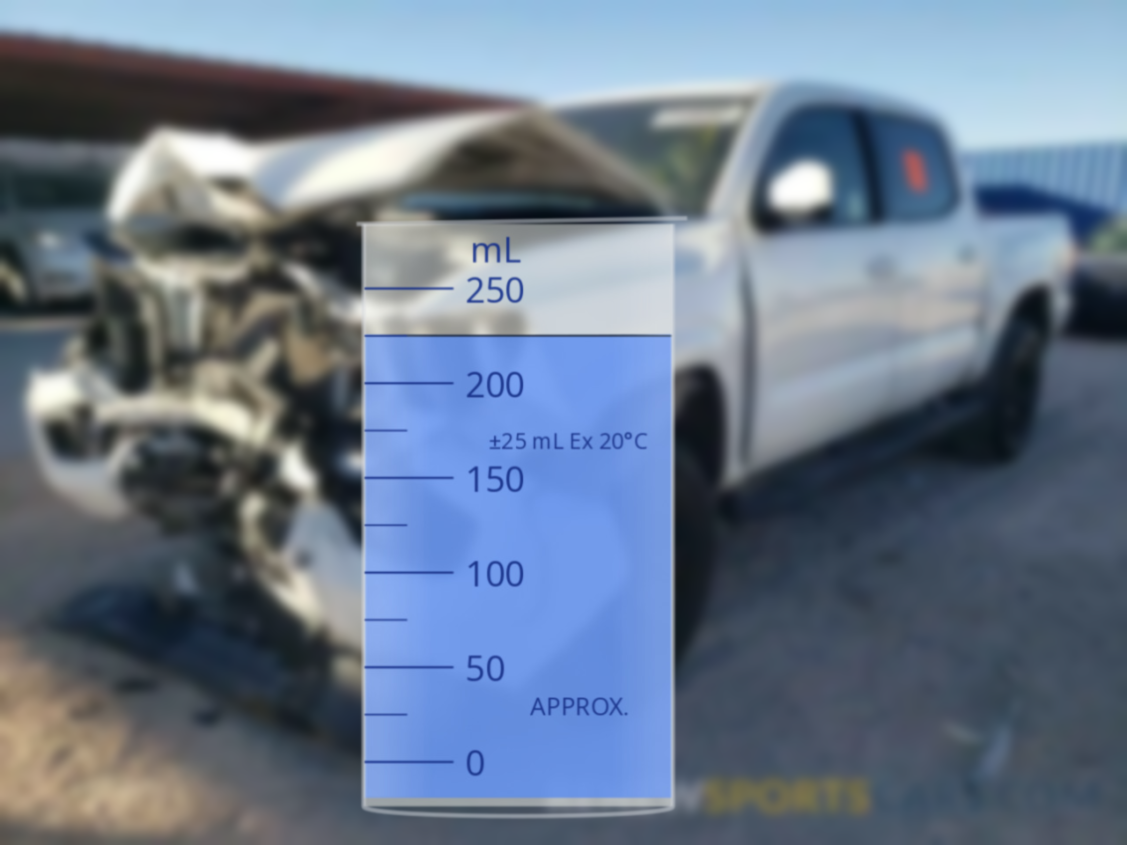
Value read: 225 mL
